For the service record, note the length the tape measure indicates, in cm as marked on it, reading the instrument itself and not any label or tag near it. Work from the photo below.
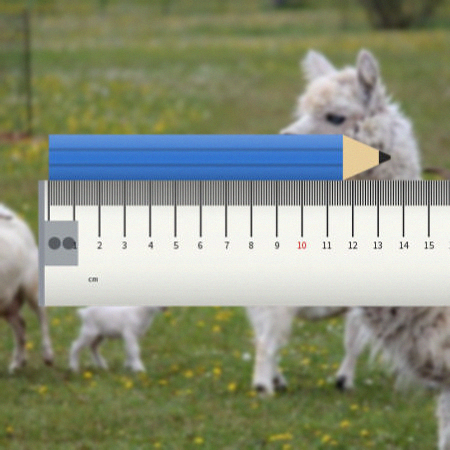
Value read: 13.5 cm
